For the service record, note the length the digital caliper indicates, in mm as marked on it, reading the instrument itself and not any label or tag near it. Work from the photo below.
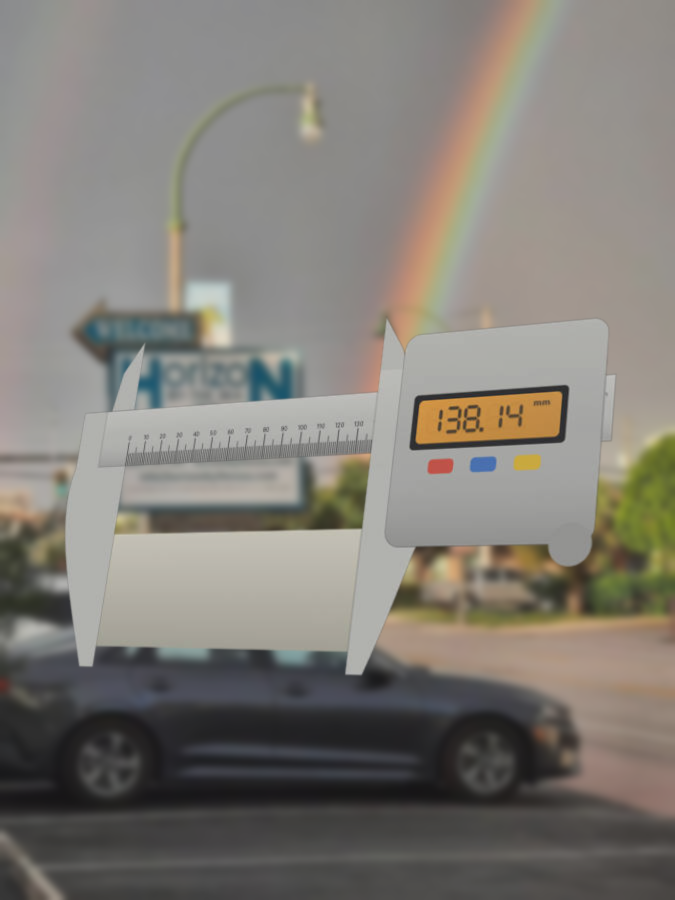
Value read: 138.14 mm
